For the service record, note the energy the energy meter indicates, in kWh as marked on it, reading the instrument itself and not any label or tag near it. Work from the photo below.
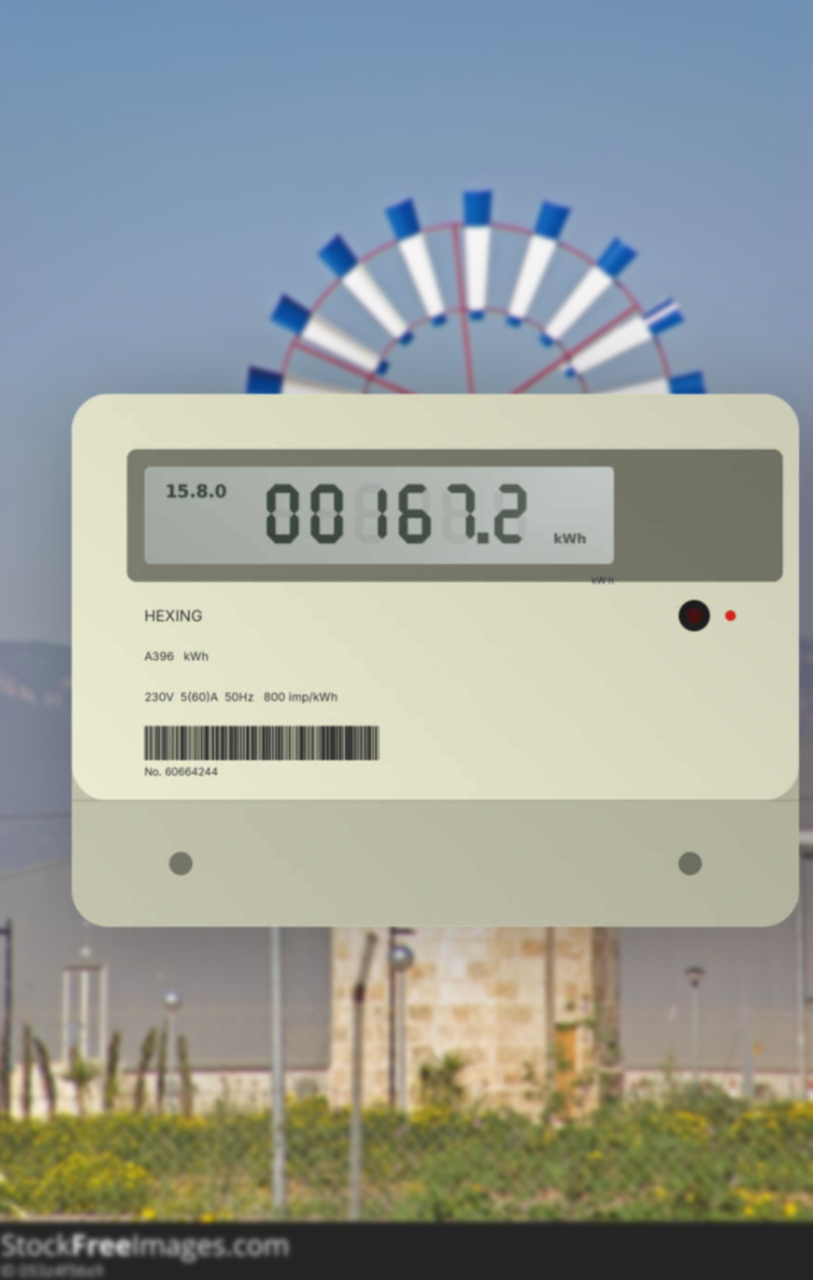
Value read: 167.2 kWh
